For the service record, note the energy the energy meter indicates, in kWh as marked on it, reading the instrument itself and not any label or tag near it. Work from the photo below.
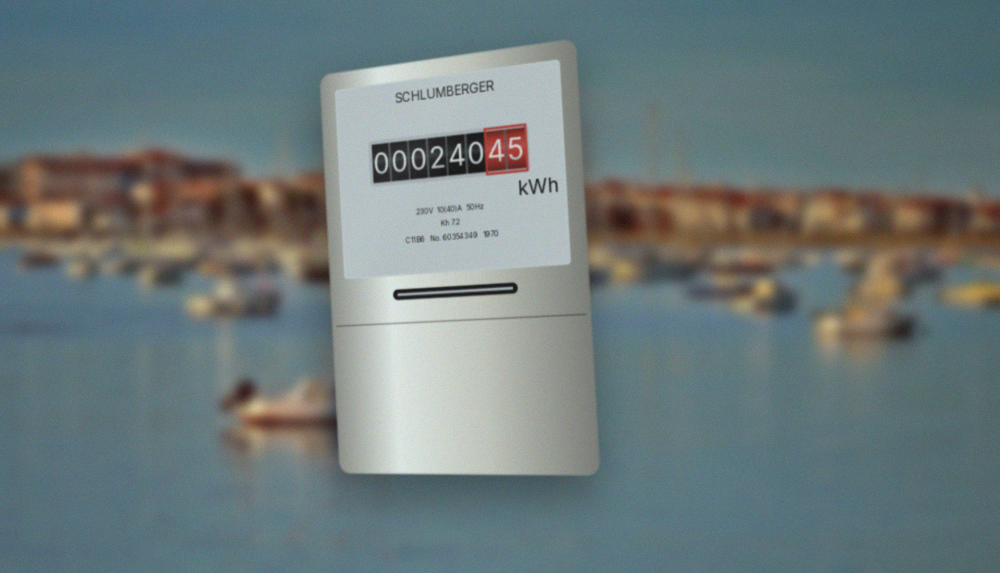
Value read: 240.45 kWh
